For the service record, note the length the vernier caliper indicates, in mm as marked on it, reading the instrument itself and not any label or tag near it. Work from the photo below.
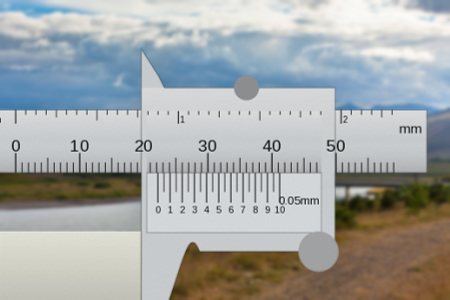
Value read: 22.2 mm
